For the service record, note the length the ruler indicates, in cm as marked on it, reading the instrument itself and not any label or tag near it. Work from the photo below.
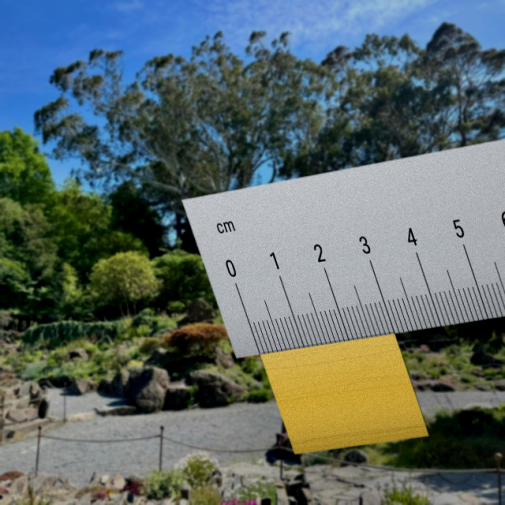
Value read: 3 cm
